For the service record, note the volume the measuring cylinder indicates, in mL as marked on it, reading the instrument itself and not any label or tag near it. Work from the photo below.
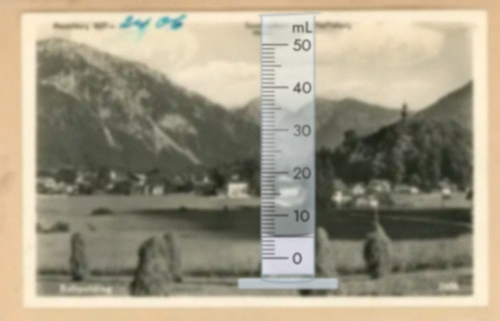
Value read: 5 mL
